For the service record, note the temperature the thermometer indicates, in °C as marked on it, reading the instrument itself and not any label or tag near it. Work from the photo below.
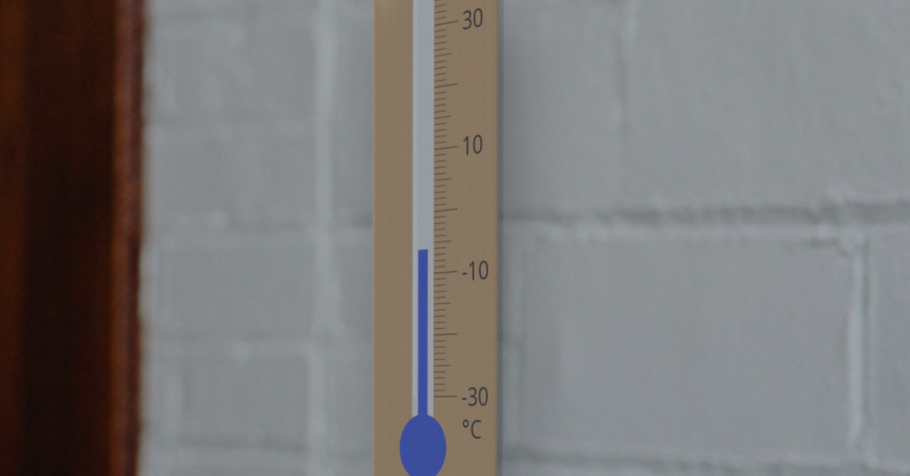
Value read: -6 °C
